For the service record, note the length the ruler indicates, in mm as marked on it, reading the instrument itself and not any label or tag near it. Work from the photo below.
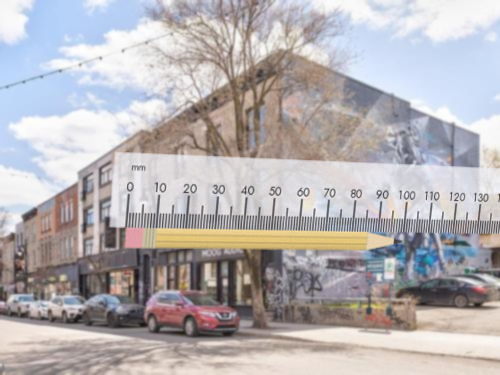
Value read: 100 mm
